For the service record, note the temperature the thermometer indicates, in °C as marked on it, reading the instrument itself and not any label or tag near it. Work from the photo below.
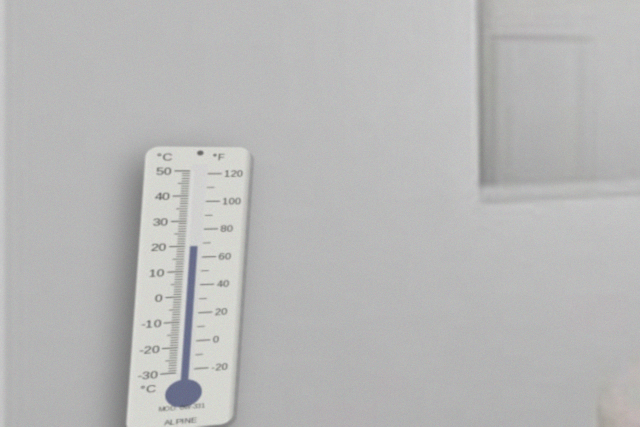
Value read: 20 °C
